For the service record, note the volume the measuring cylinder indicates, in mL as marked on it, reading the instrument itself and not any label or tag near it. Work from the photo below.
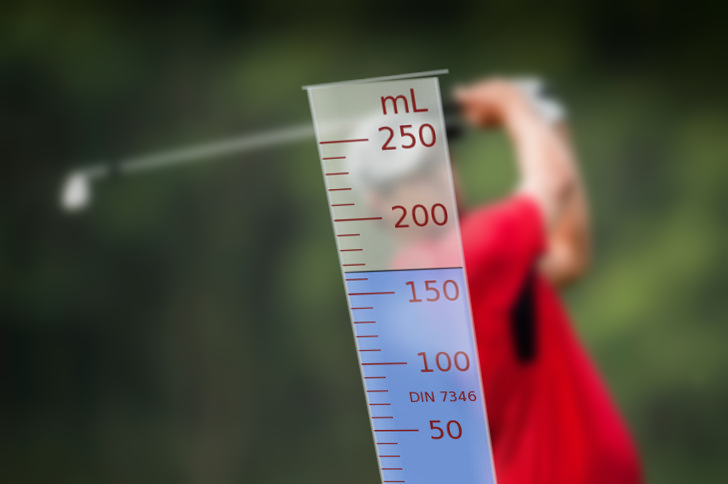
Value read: 165 mL
